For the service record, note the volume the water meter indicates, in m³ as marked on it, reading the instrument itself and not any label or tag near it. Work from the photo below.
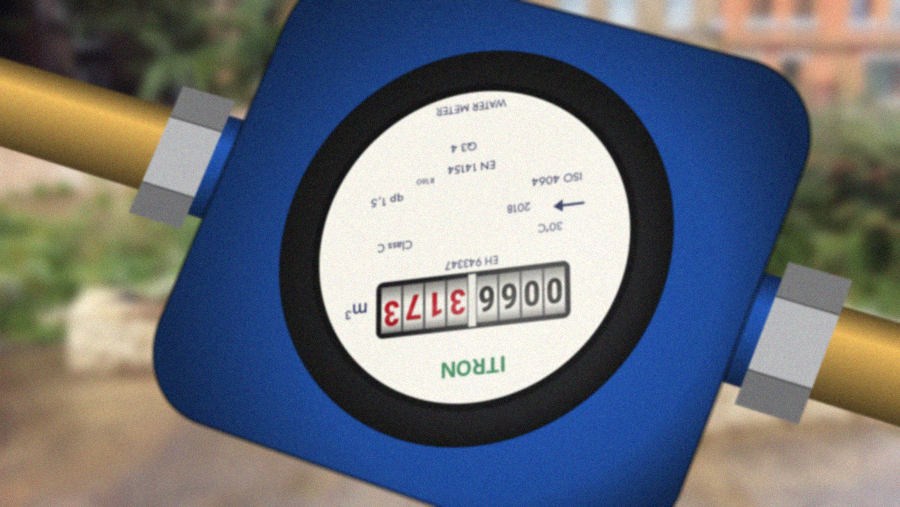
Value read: 66.3173 m³
